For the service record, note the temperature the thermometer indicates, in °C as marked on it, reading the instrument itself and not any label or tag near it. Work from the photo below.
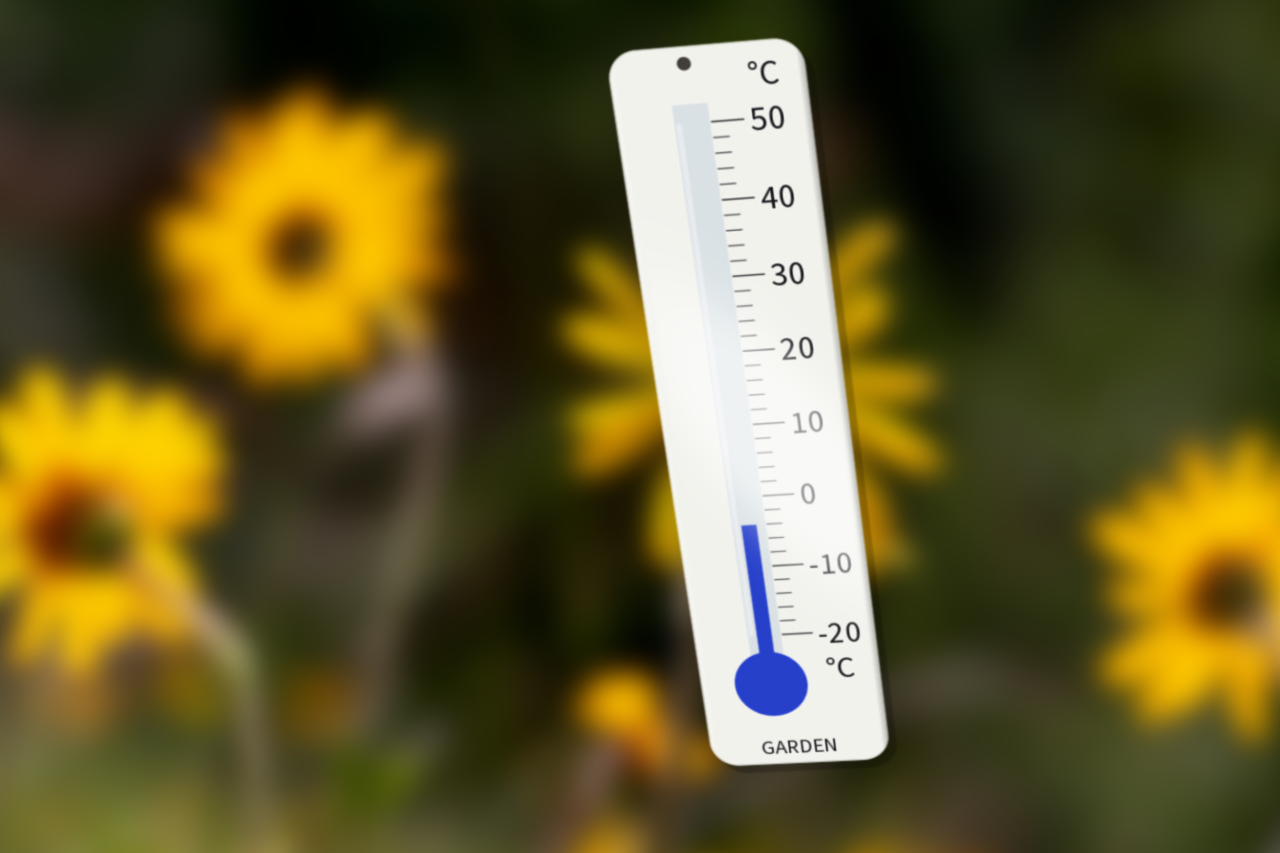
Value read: -4 °C
